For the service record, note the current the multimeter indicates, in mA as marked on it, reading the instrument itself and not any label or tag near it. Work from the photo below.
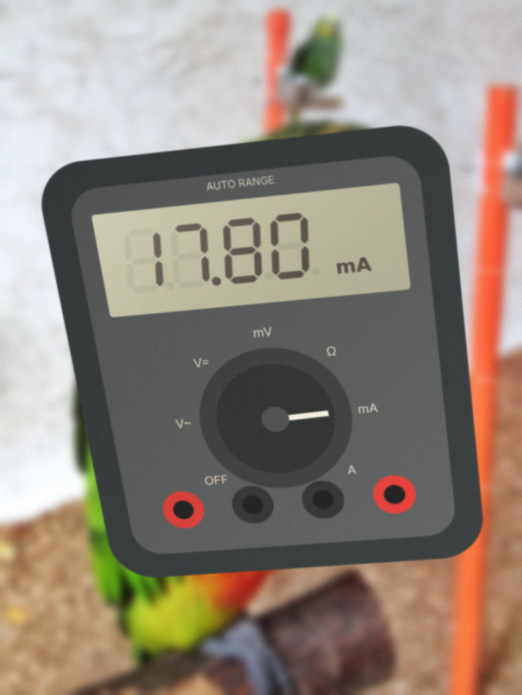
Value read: 17.80 mA
